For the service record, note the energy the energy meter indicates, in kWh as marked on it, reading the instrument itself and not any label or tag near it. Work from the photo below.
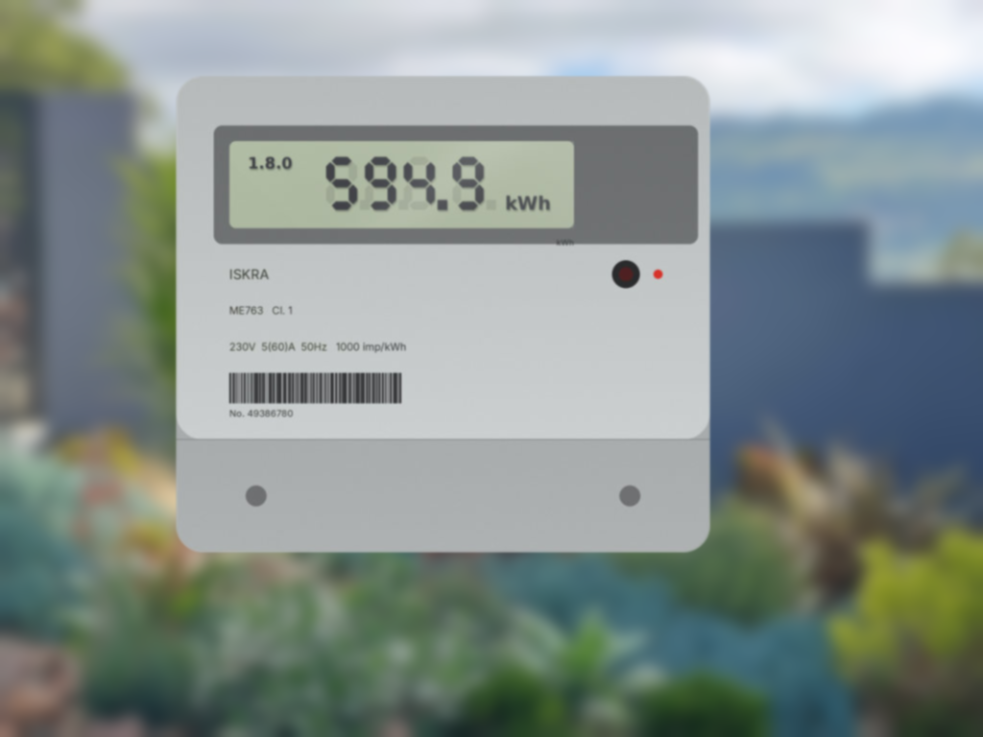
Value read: 594.9 kWh
